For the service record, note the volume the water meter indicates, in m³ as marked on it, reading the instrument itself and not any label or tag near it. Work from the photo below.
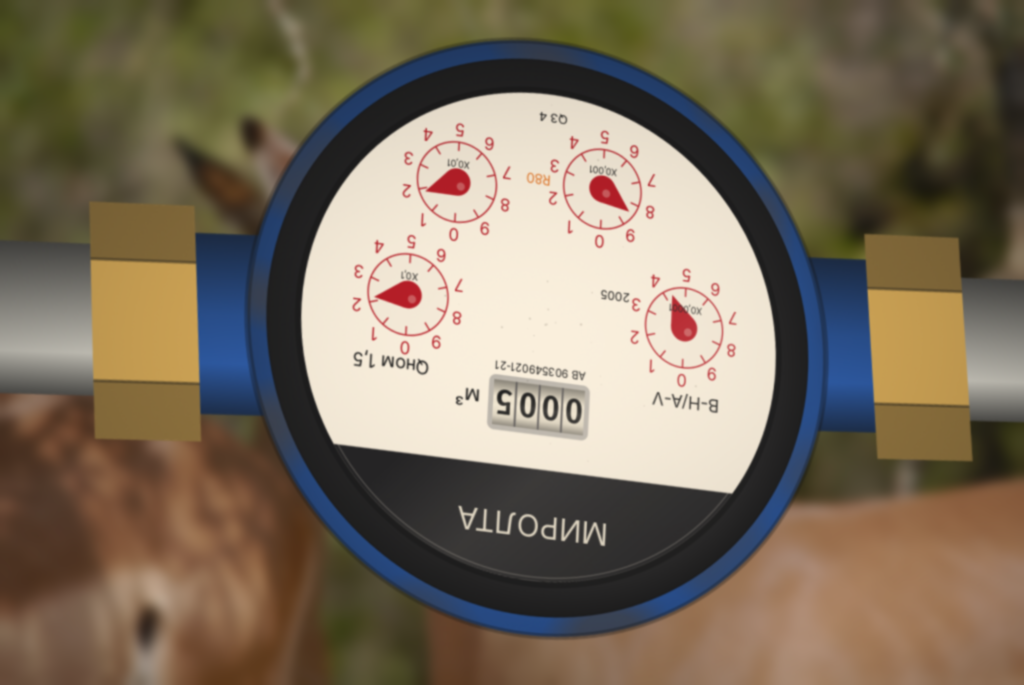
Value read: 5.2184 m³
